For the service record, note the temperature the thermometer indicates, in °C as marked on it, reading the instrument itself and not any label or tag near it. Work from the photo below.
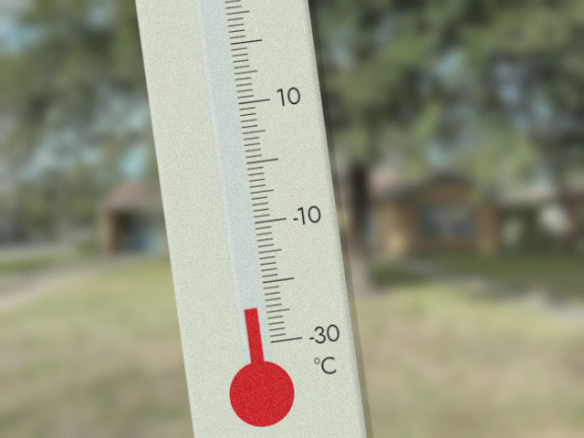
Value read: -24 °C
